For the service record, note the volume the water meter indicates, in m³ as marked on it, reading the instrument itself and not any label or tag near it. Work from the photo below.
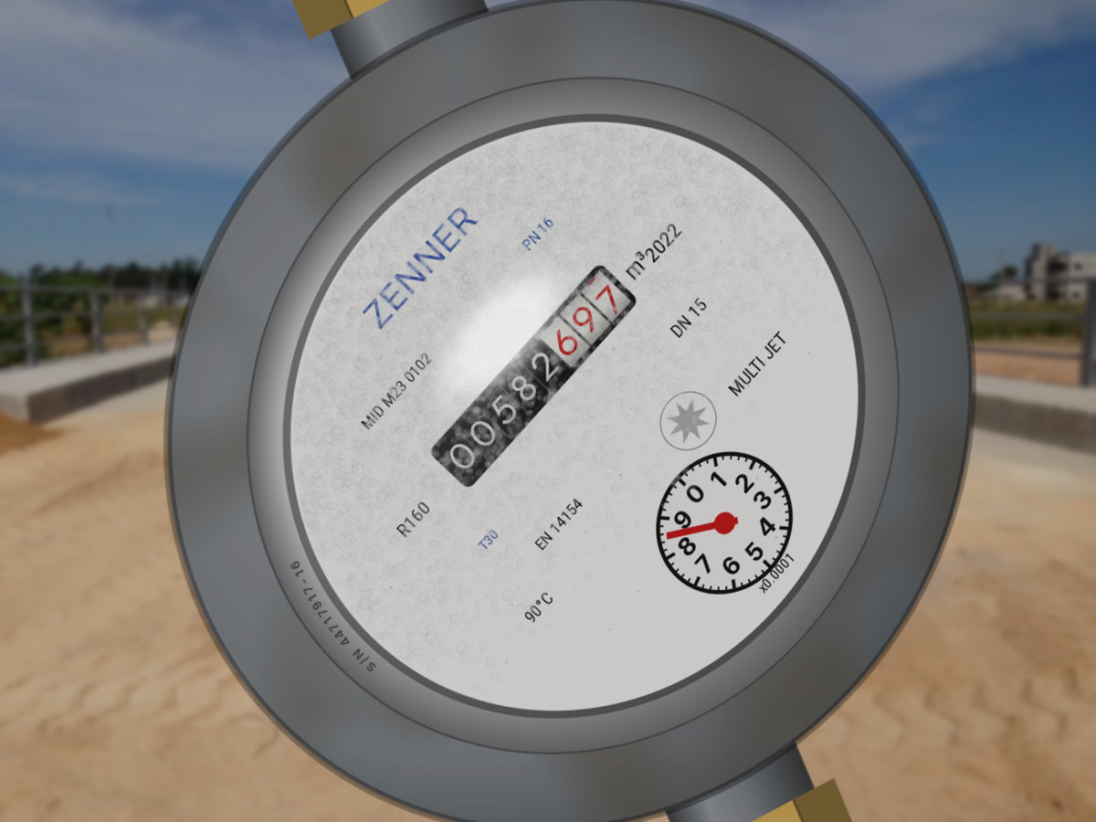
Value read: 582.6968 m³
